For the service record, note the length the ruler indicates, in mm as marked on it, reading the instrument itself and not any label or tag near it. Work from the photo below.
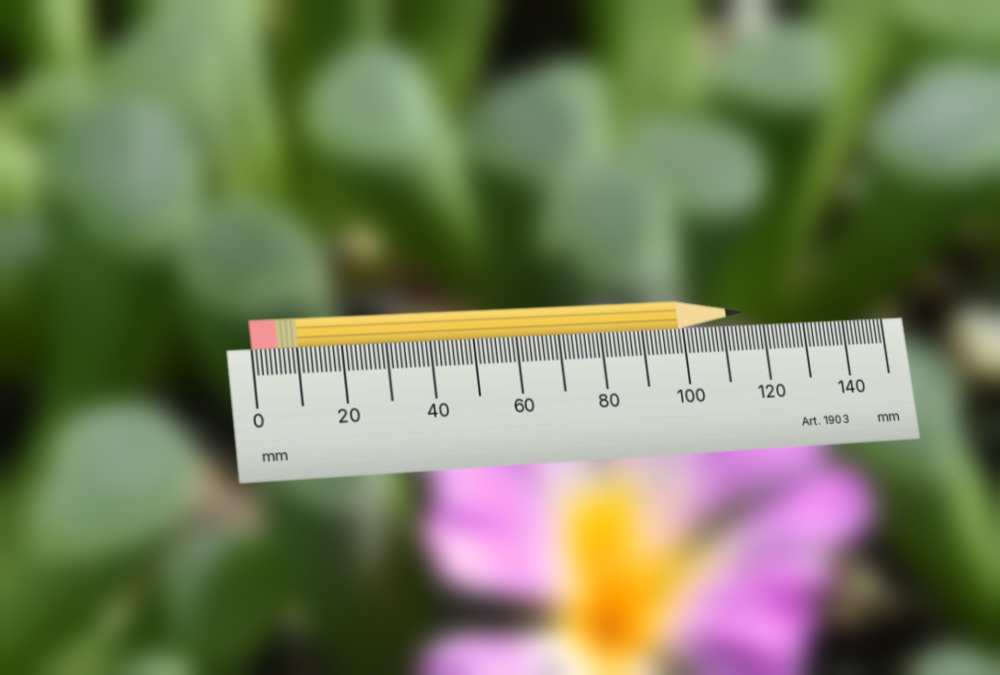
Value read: 115 mm
